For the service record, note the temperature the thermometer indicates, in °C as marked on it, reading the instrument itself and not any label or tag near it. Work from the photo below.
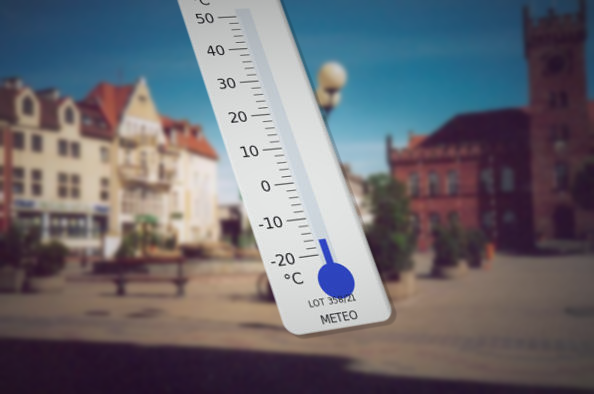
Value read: -16 °C
